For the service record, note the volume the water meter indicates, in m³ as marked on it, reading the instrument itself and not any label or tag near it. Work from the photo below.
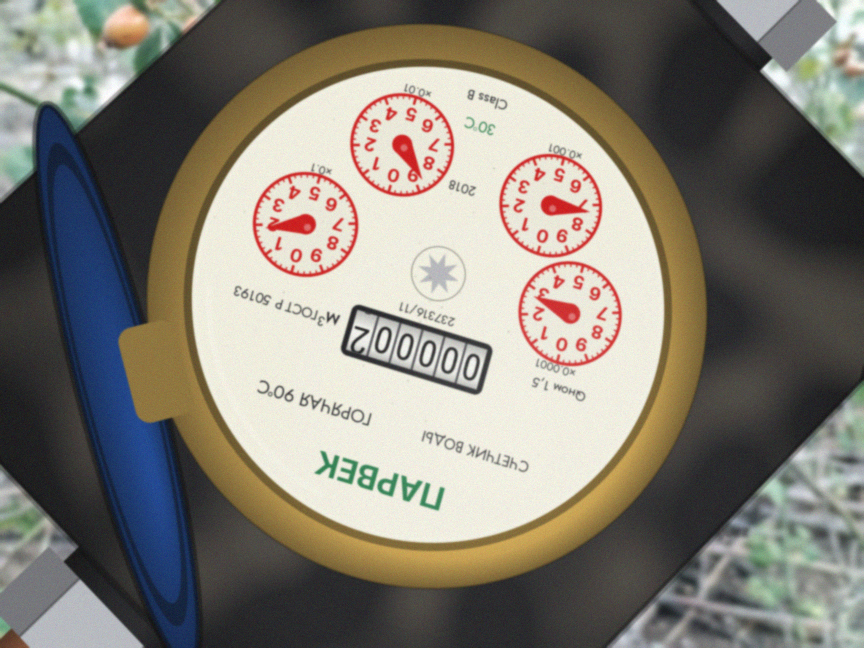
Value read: 2.1872 m³
